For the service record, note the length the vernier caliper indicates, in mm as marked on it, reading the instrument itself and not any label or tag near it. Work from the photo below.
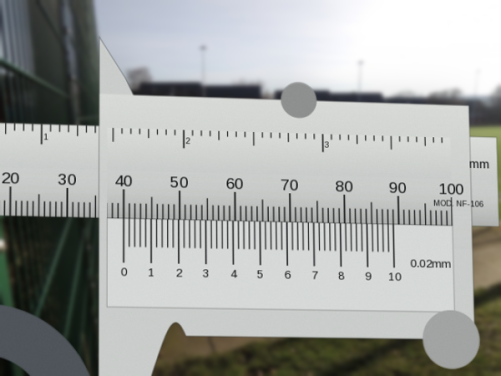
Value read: 40.0 mm
